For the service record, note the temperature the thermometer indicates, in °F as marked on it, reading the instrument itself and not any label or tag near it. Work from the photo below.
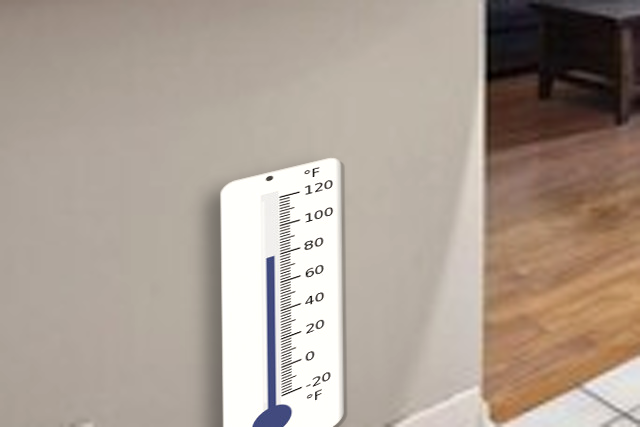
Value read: 80 °F
